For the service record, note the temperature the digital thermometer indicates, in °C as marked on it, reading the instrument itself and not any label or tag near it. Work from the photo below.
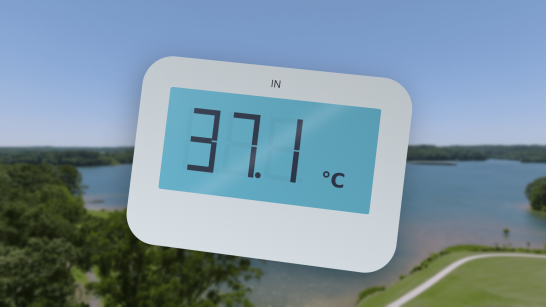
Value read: 37.1 °C
